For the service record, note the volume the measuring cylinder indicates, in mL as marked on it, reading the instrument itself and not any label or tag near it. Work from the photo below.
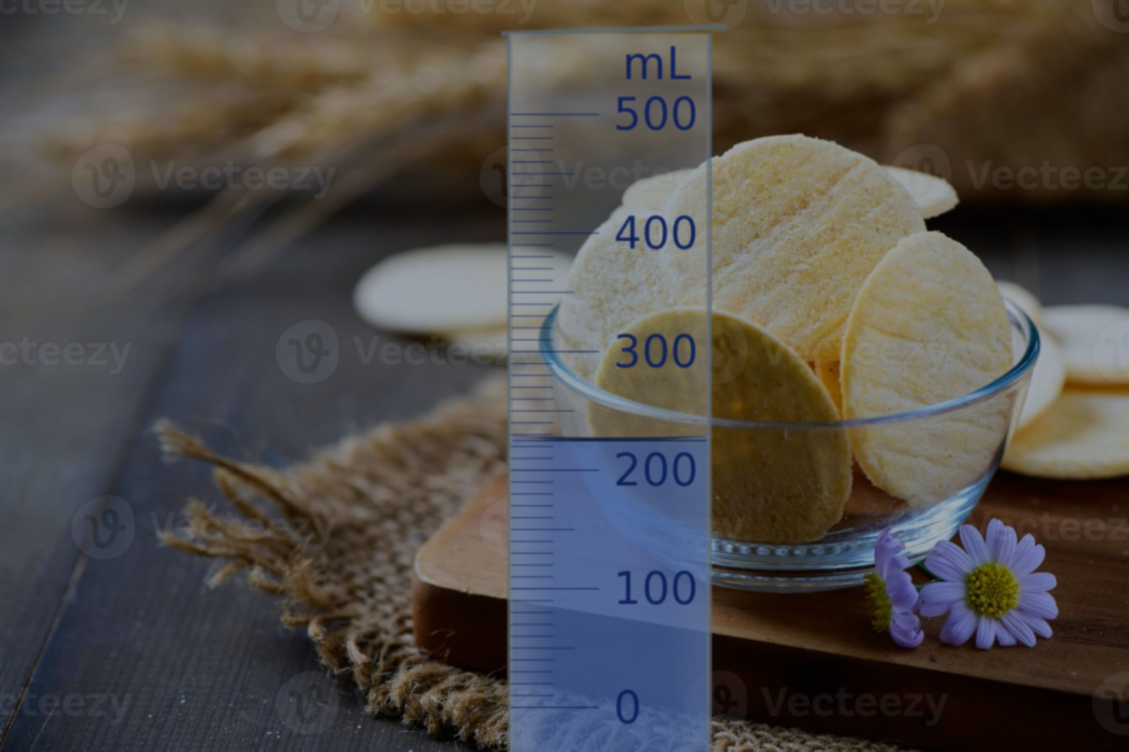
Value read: 225 mL
